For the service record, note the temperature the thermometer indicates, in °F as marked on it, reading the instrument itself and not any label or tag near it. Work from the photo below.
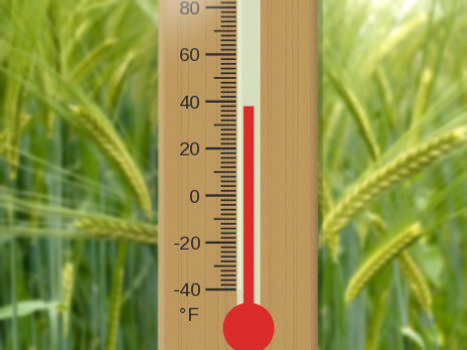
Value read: 38 °F
